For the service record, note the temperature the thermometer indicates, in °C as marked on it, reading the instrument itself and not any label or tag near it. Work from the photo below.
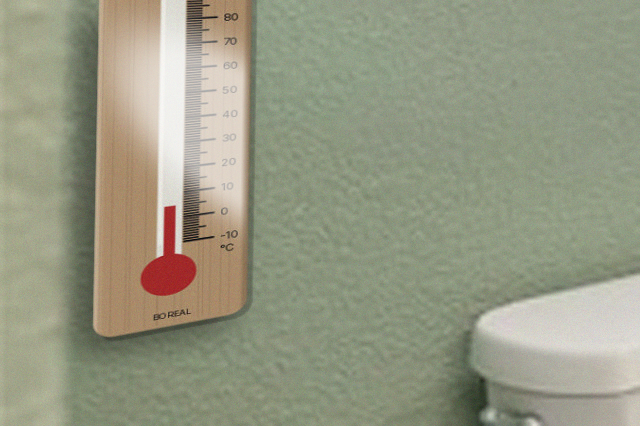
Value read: 5 °C
